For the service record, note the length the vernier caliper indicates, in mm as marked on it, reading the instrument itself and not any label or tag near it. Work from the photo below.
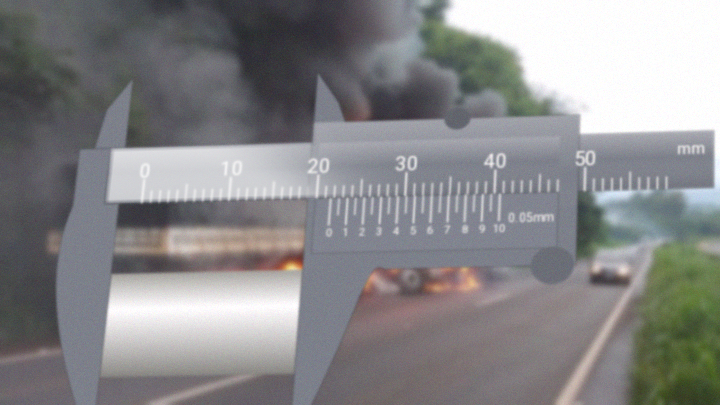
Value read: 21.6 mm
